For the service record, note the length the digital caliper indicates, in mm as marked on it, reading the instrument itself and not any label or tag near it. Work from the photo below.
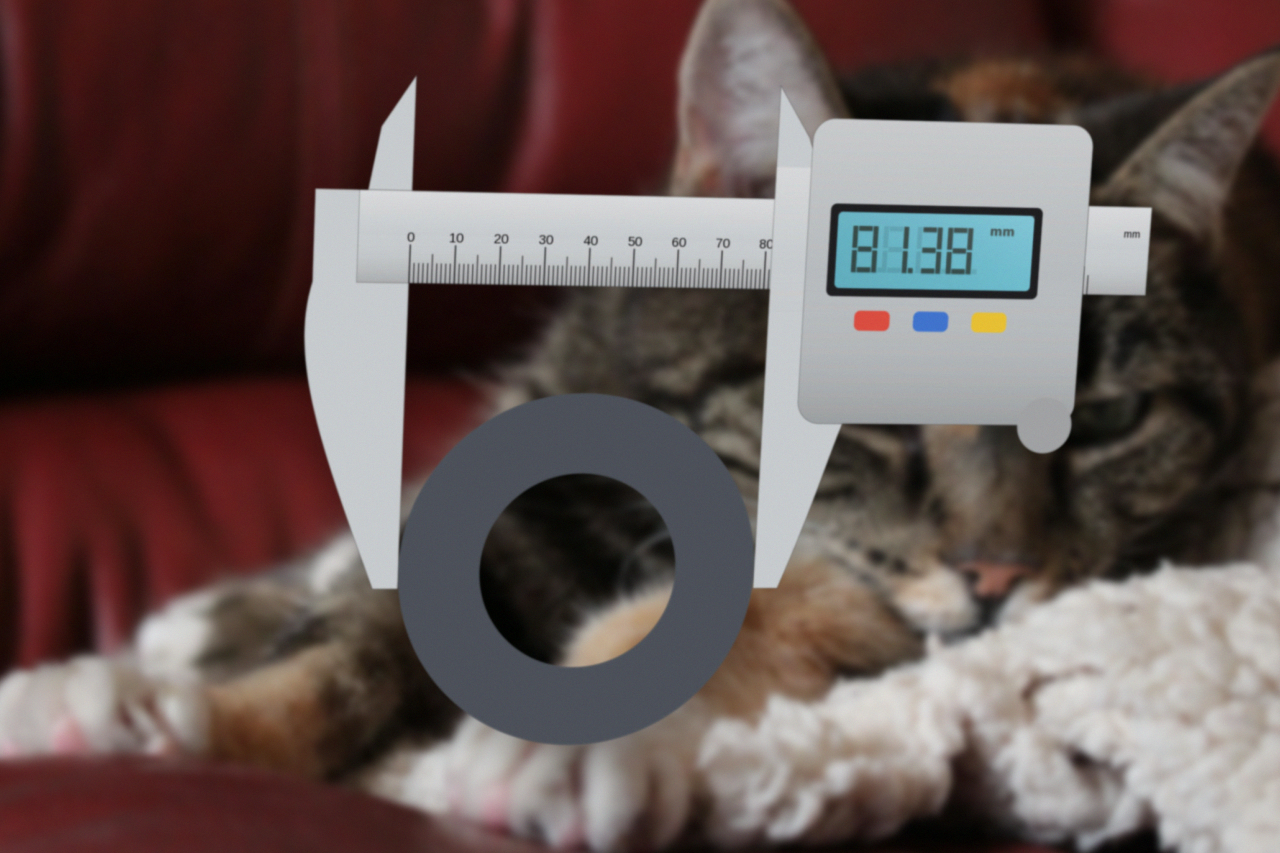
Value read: 81.38 mm
